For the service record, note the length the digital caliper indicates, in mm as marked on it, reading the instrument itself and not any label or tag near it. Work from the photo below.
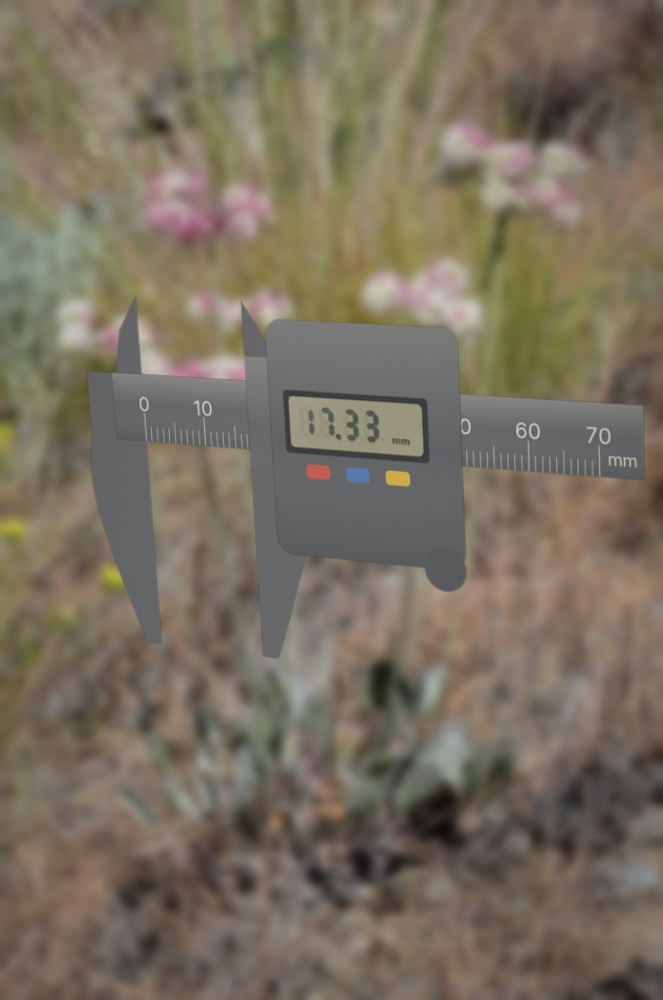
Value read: 17.33 mm
